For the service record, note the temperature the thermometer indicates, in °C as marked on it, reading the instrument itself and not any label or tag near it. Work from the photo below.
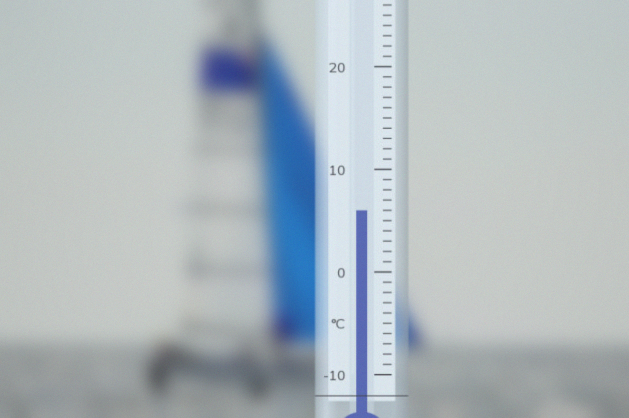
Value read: 6 °C
